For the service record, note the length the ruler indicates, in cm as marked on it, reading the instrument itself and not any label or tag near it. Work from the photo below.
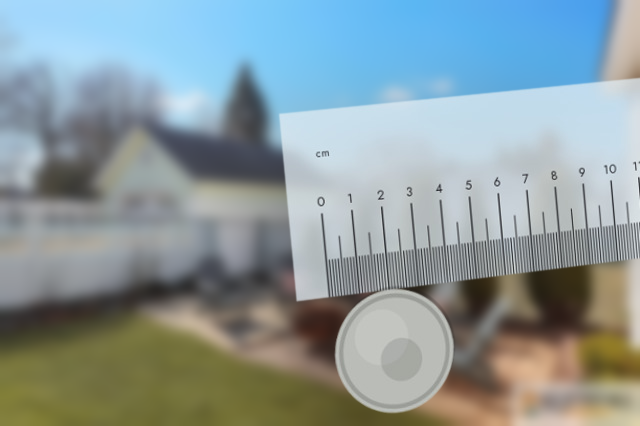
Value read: 4 cm
